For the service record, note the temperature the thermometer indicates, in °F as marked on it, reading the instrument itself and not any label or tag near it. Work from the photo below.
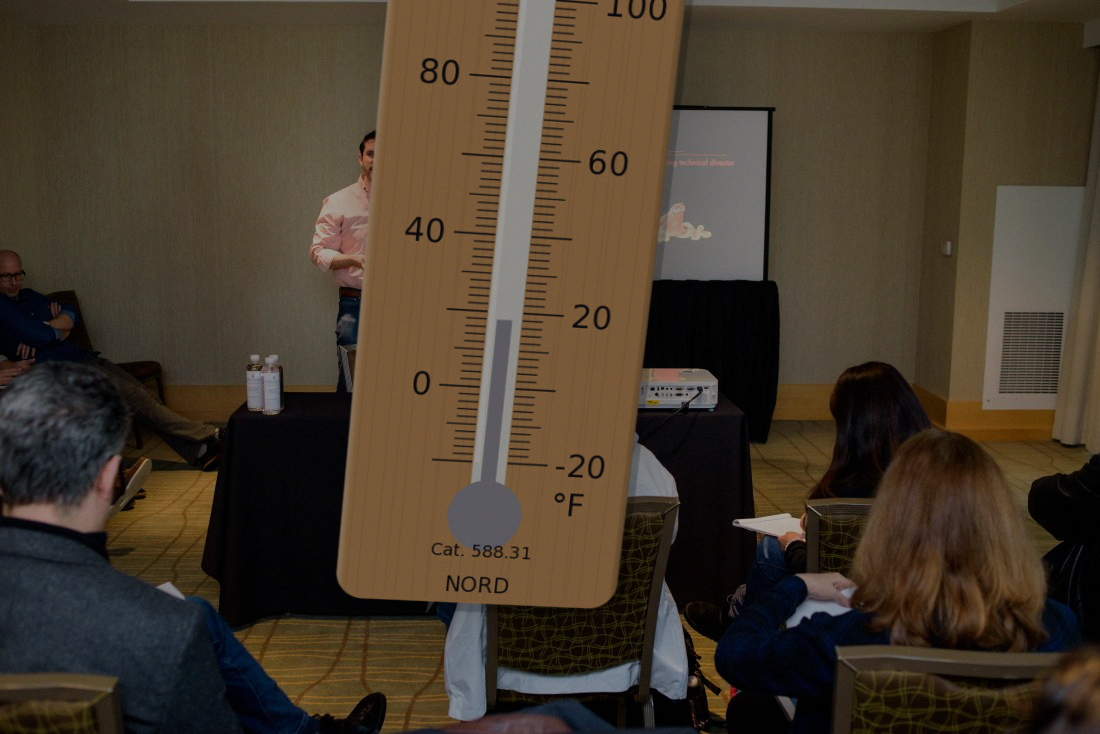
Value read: 18 °F
